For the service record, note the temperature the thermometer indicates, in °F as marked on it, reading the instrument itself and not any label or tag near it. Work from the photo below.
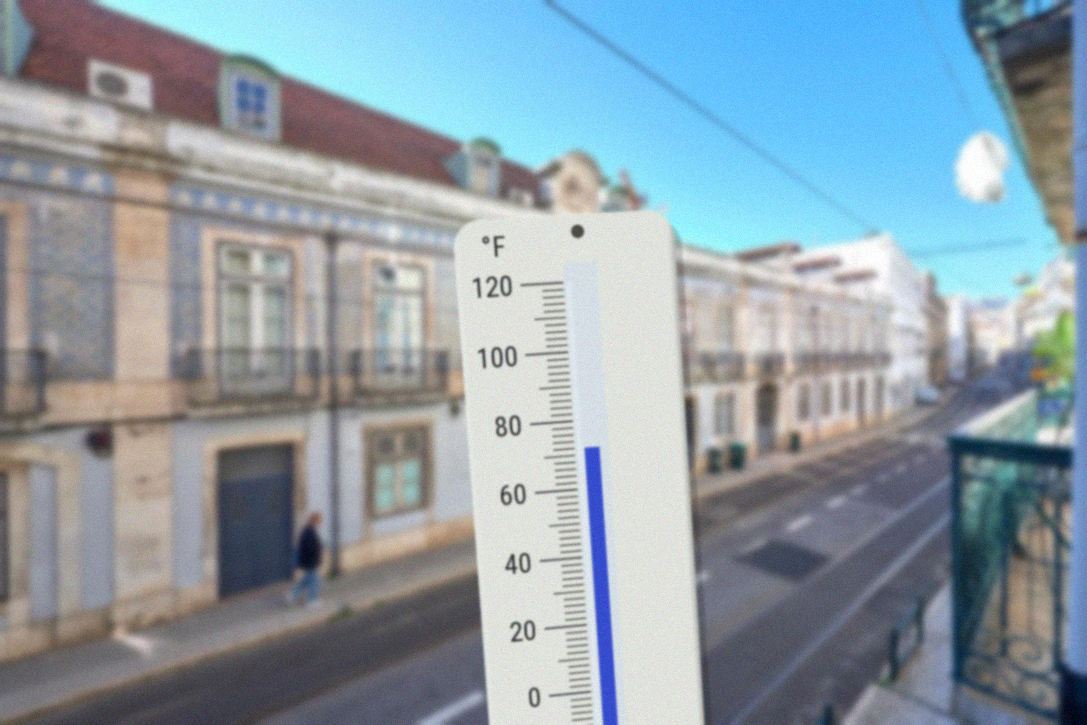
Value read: 72 °F
